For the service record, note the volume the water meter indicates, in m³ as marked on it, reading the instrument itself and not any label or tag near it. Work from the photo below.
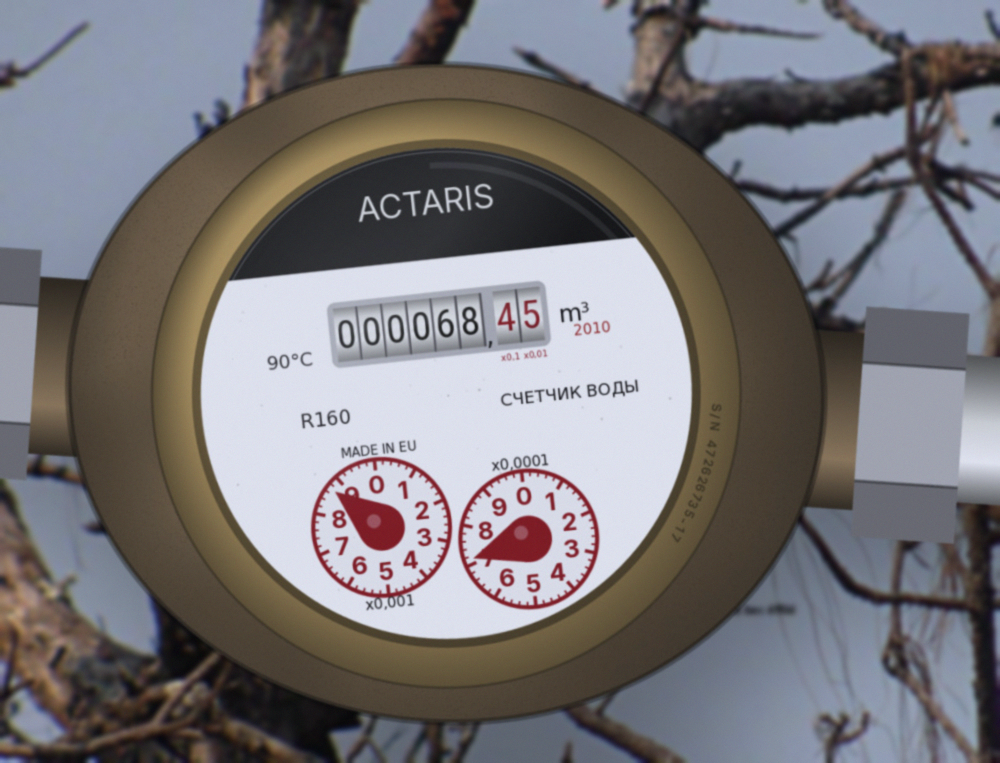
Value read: 68.4587 m³
